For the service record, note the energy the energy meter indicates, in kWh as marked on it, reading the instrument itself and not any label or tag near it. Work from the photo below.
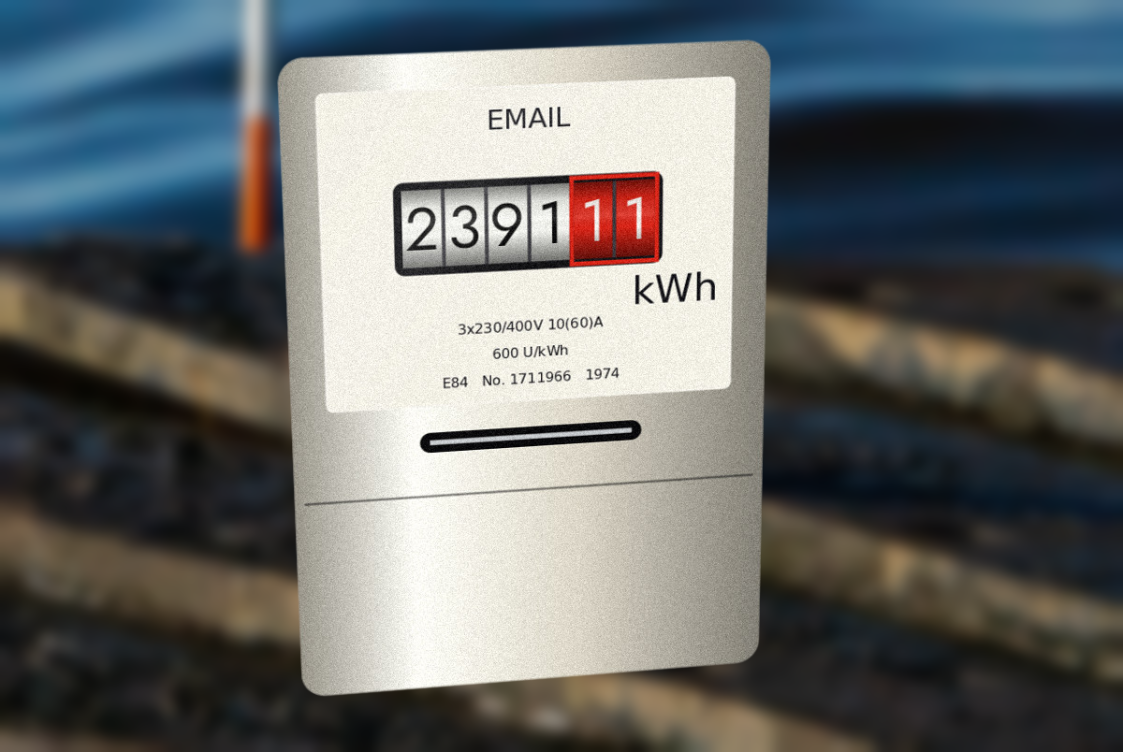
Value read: 2391.11 kWh
